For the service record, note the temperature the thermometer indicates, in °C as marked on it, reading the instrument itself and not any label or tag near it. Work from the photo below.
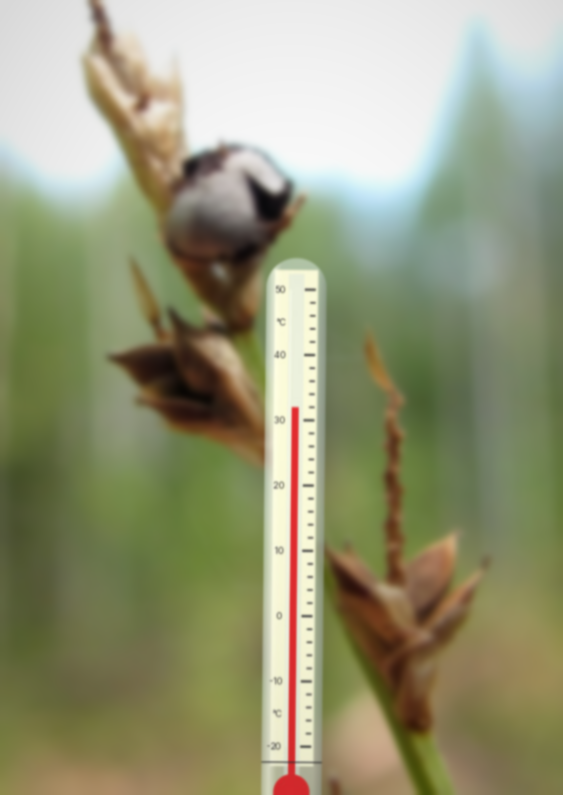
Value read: 32 °C
